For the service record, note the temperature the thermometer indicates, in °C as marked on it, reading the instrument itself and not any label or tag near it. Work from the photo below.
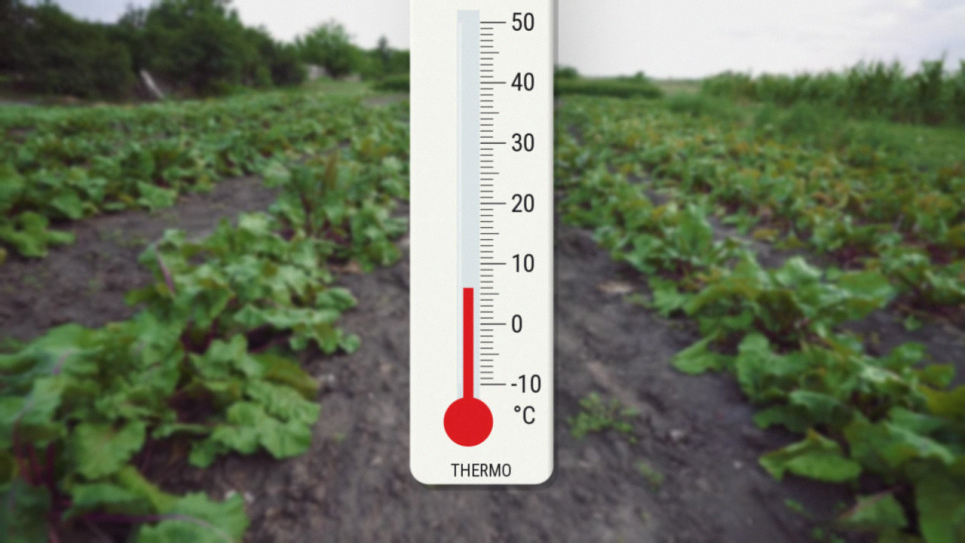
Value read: 6 °C
